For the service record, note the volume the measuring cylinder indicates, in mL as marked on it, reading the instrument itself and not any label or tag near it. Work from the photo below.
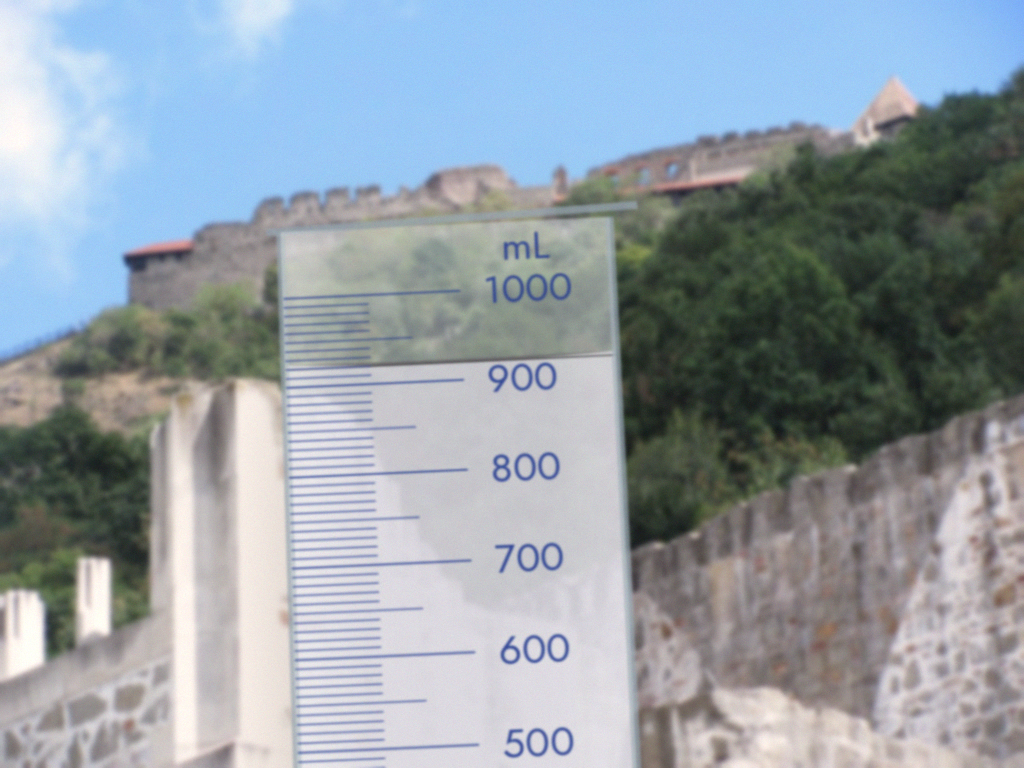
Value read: 920 mL
